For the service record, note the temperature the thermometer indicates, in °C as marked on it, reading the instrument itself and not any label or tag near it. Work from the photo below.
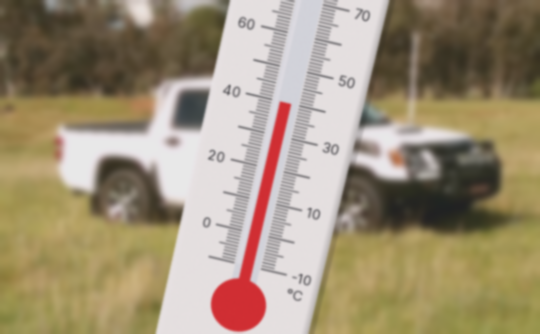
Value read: 40 °C
